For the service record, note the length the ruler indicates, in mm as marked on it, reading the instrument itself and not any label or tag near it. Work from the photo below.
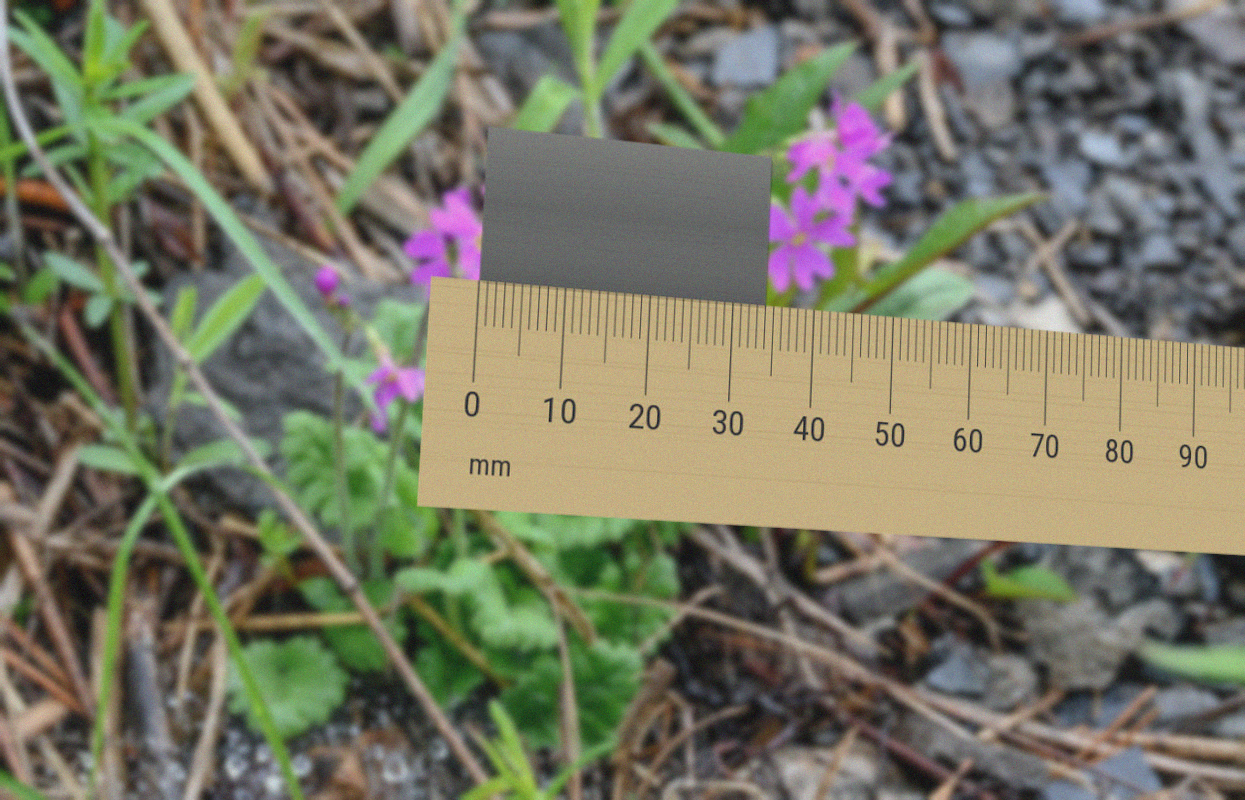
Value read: 34 mm
